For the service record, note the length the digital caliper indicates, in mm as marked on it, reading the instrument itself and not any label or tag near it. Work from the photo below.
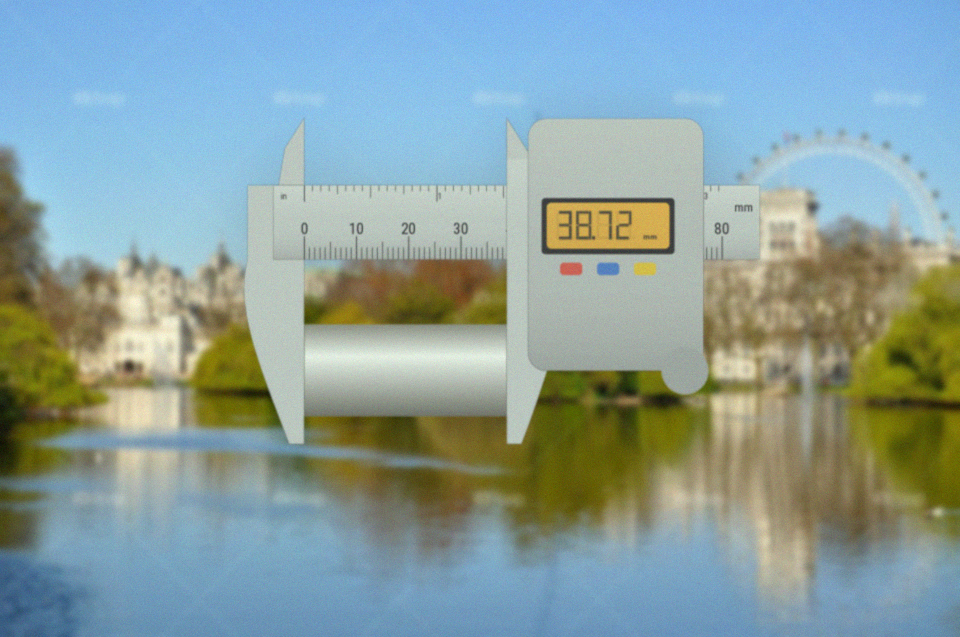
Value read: 38.72 mm
